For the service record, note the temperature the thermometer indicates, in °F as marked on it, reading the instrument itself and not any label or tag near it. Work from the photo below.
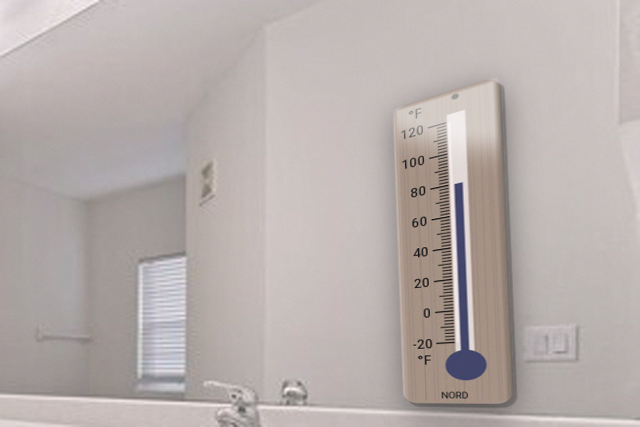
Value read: 80 °F
